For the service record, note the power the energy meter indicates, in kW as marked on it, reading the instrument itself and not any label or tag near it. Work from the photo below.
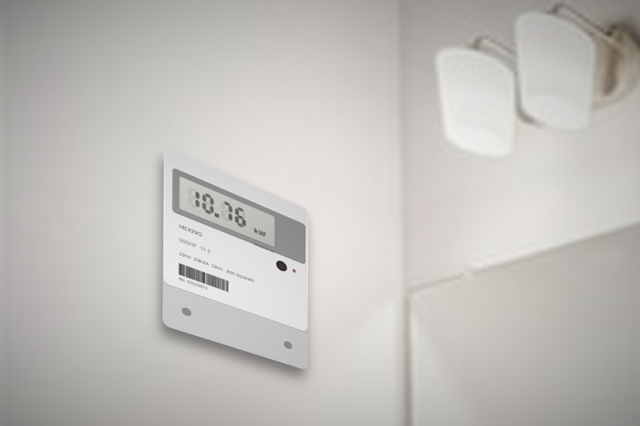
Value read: 10.76 kW
